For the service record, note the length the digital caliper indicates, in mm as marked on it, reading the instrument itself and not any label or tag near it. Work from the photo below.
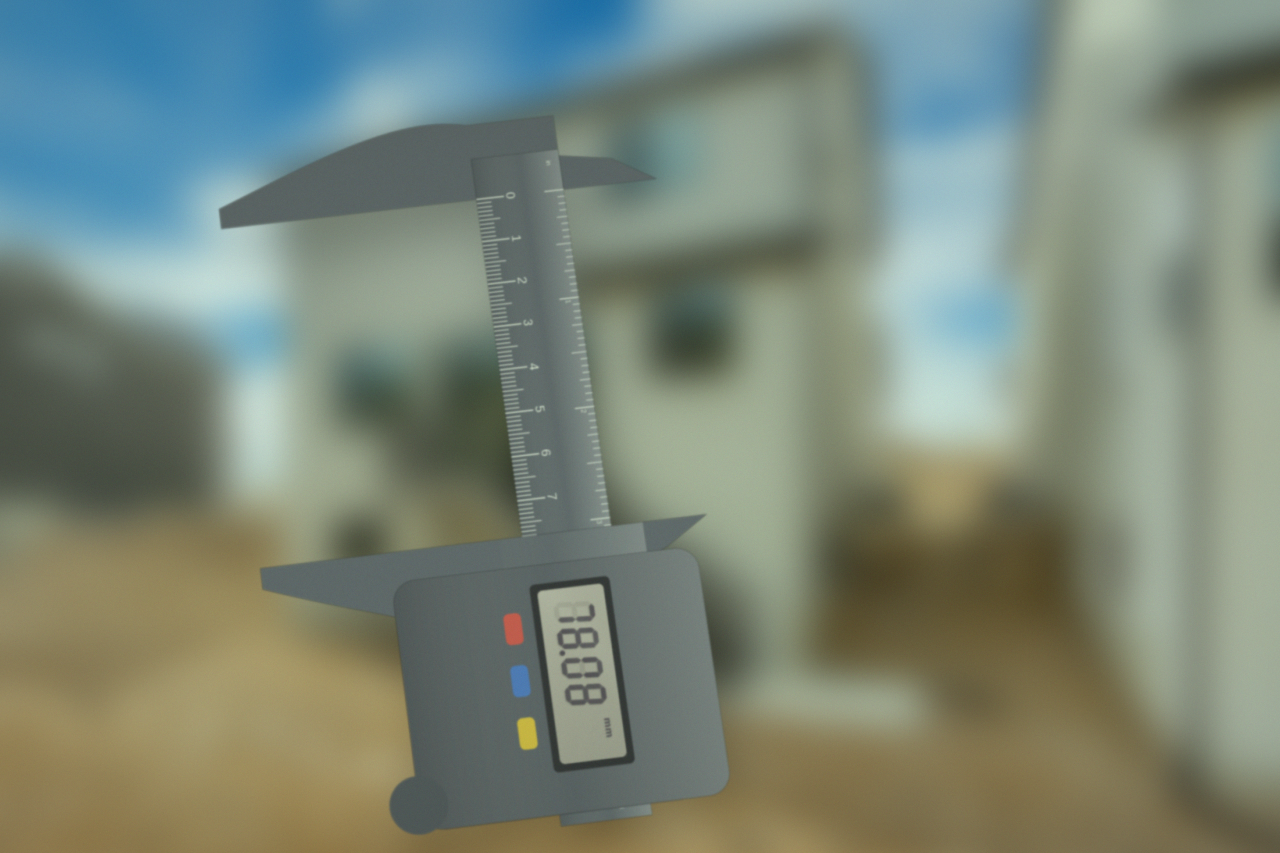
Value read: 78.08 mm
